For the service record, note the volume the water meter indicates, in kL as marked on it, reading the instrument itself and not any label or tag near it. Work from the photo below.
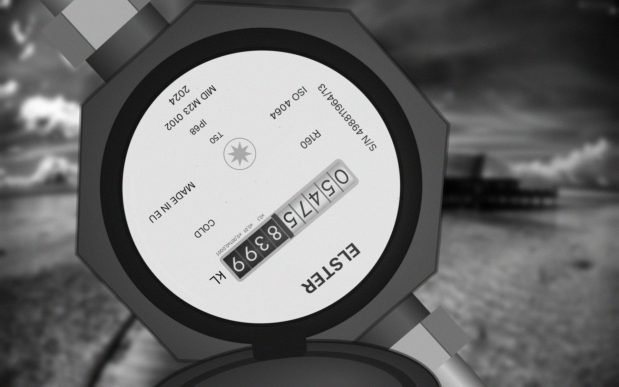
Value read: 5475.8399 kL
